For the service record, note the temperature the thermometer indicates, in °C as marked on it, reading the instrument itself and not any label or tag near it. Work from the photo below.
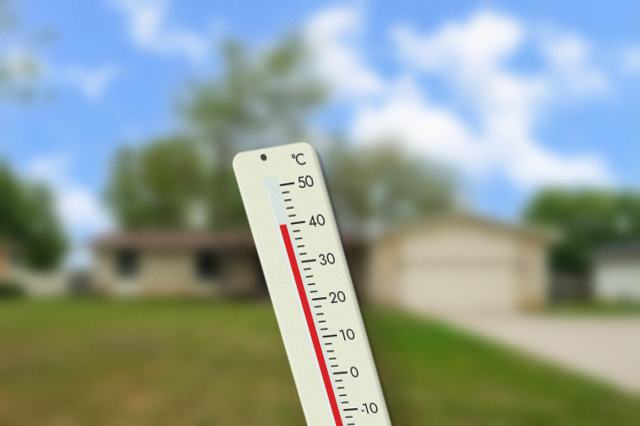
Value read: 40 °C
